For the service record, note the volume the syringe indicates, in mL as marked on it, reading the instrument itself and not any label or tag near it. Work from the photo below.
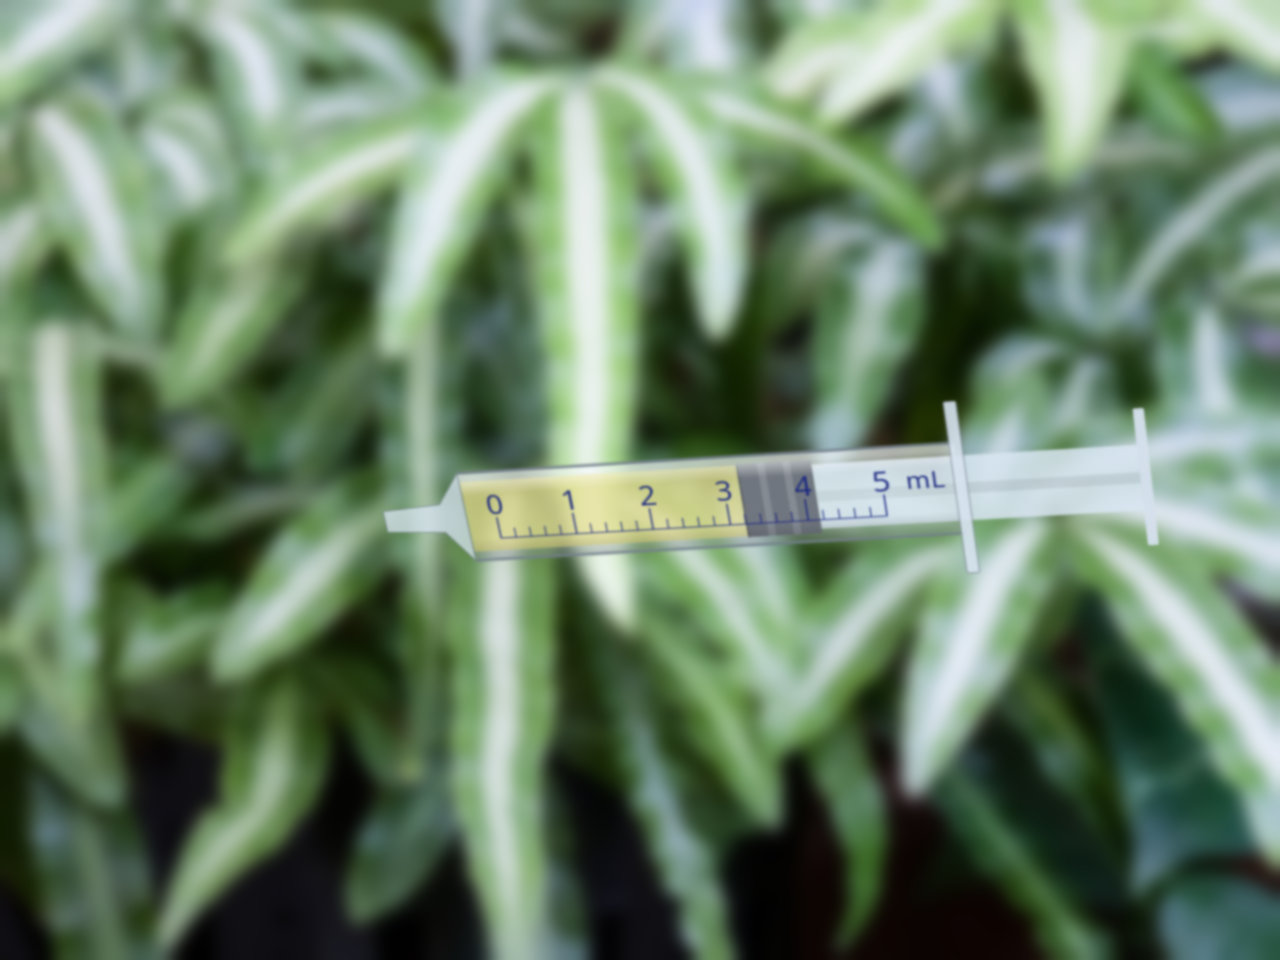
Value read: 3.2 mL
